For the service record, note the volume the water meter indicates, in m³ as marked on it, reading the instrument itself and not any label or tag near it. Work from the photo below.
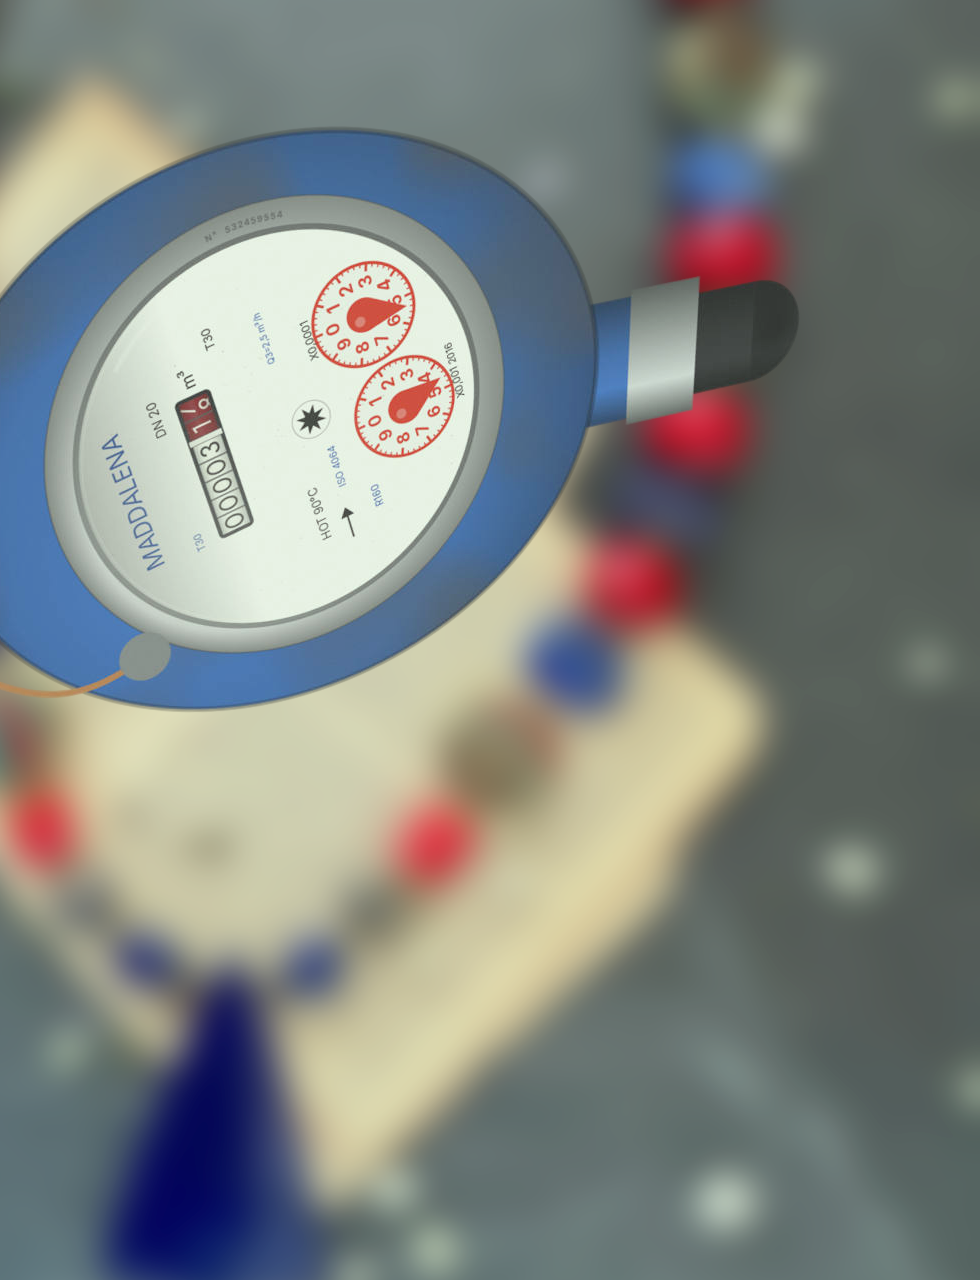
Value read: 3.1745 m³
